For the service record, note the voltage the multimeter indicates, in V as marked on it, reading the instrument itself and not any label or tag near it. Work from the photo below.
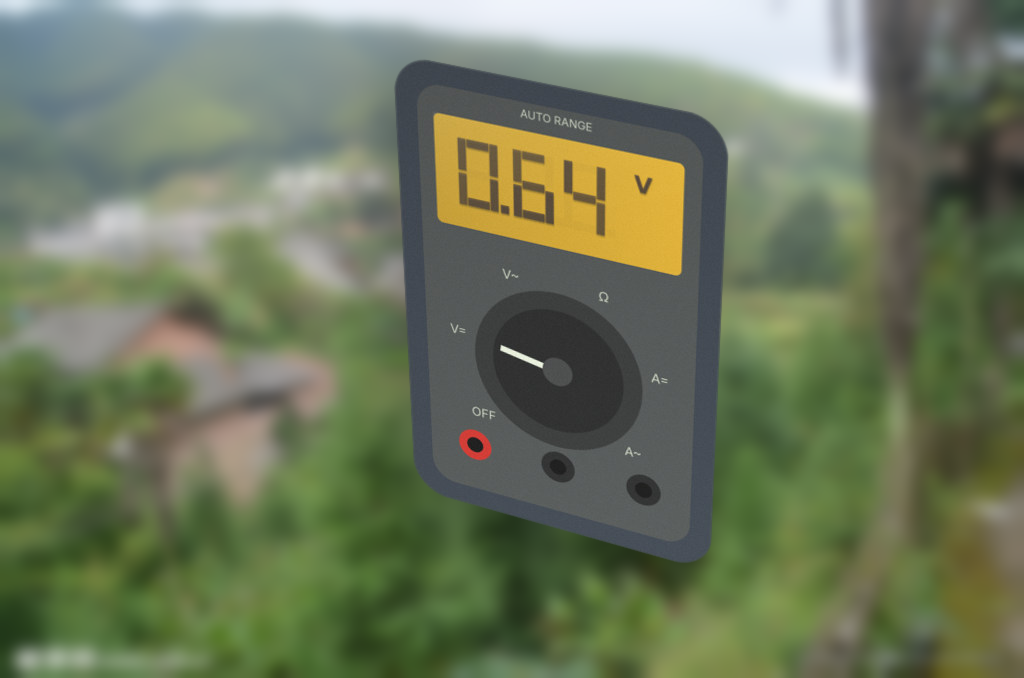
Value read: 0.64 V
